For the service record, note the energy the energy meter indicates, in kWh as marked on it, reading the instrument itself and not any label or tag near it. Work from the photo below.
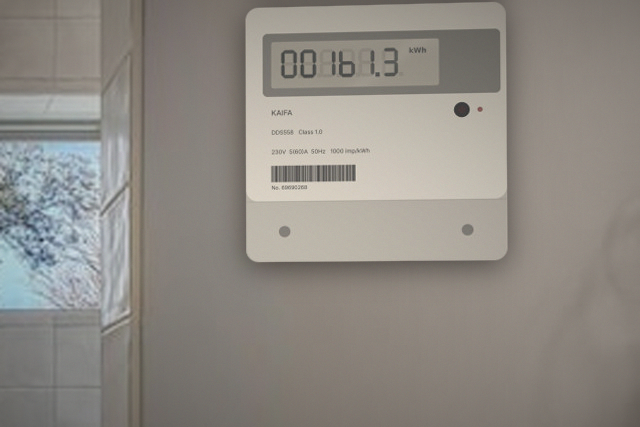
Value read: 161.3 kWh
